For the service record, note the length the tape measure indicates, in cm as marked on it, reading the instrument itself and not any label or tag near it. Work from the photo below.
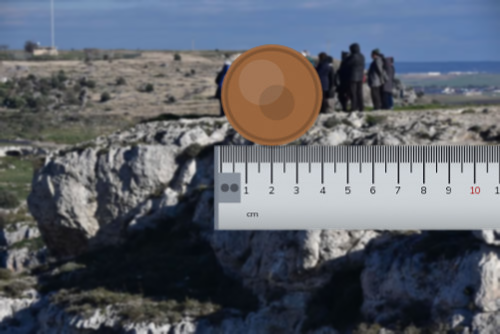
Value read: 4 cm
